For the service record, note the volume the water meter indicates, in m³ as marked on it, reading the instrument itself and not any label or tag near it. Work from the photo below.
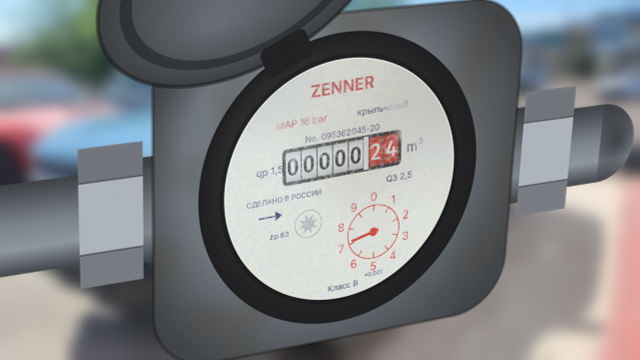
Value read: 0.247 m³
